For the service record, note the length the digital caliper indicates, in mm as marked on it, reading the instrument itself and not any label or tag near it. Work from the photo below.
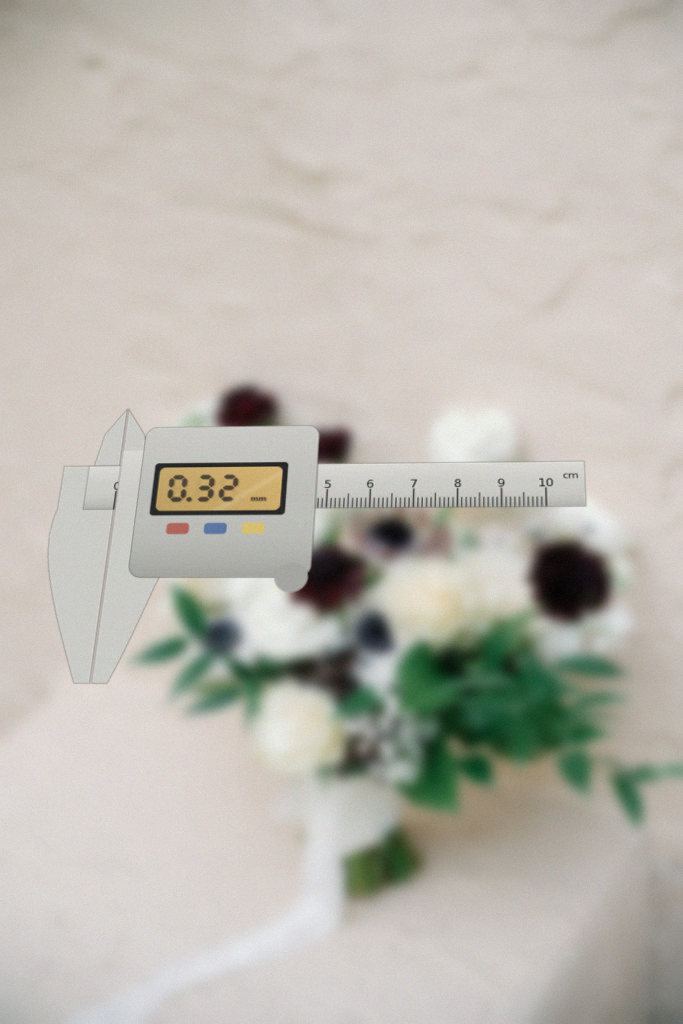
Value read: 0.32 mm
